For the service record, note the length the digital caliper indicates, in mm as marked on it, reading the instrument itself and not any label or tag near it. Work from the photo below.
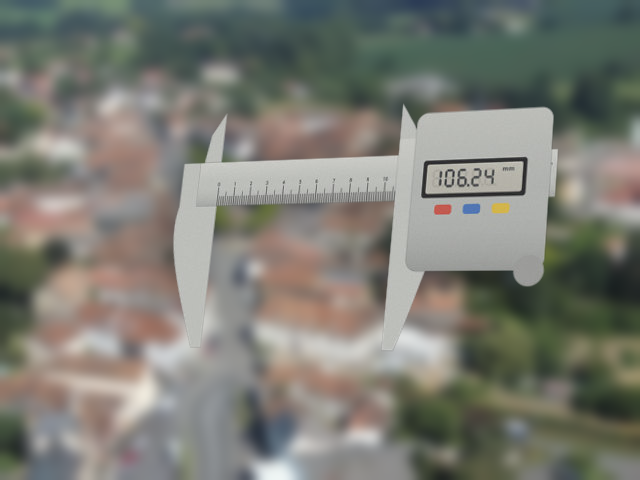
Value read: 106.24 mm
